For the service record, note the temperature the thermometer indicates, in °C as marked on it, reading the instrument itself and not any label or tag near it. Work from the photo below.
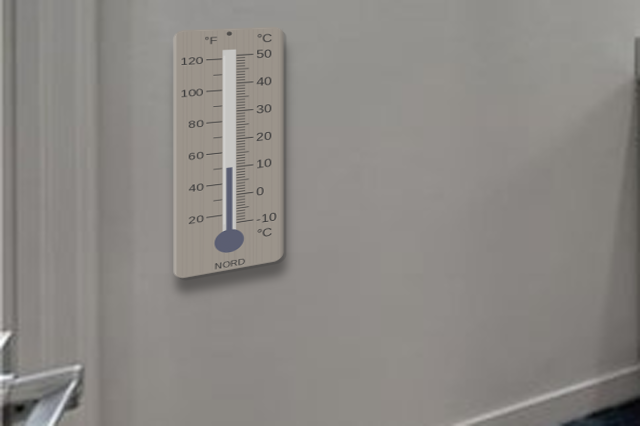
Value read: 10 °C
